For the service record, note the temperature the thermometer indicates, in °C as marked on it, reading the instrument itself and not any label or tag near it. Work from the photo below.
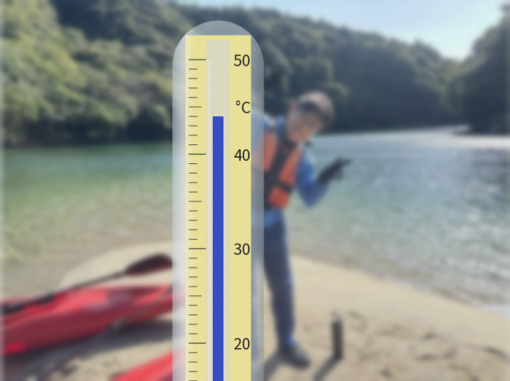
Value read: 44 °C
